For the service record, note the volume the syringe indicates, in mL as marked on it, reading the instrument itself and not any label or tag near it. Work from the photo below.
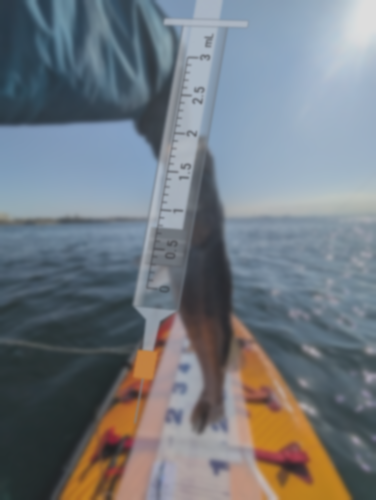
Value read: 0.3 mL
